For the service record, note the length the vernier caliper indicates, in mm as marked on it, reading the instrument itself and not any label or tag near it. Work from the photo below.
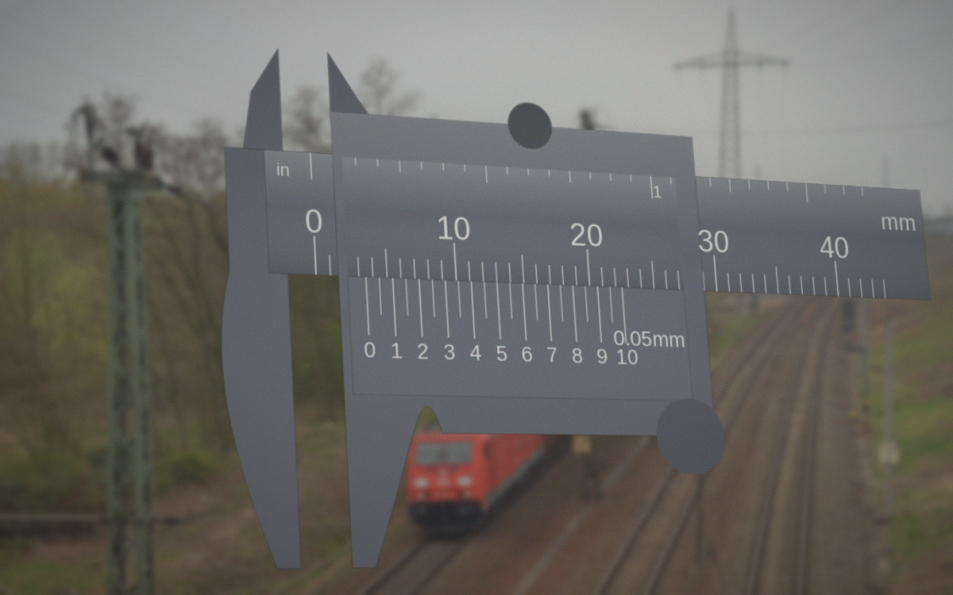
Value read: 3.5 mm
